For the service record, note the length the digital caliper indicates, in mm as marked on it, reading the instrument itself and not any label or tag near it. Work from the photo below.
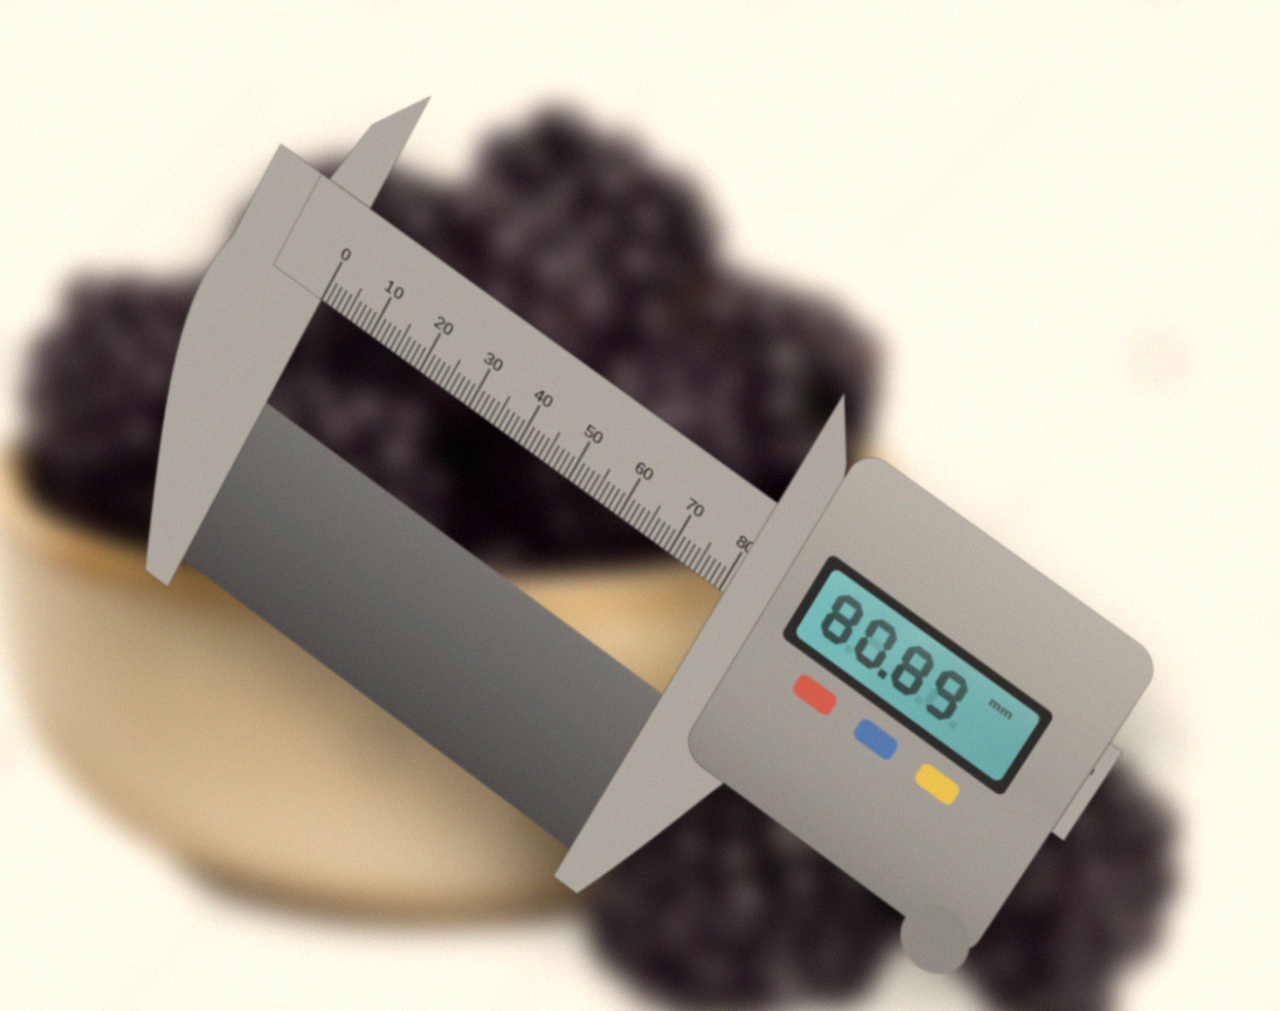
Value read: 80.89 mm
